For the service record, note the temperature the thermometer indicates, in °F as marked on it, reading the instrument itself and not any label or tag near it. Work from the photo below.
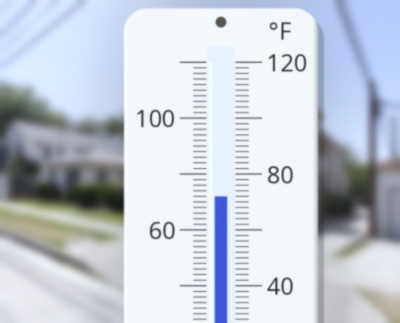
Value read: 72 °F
